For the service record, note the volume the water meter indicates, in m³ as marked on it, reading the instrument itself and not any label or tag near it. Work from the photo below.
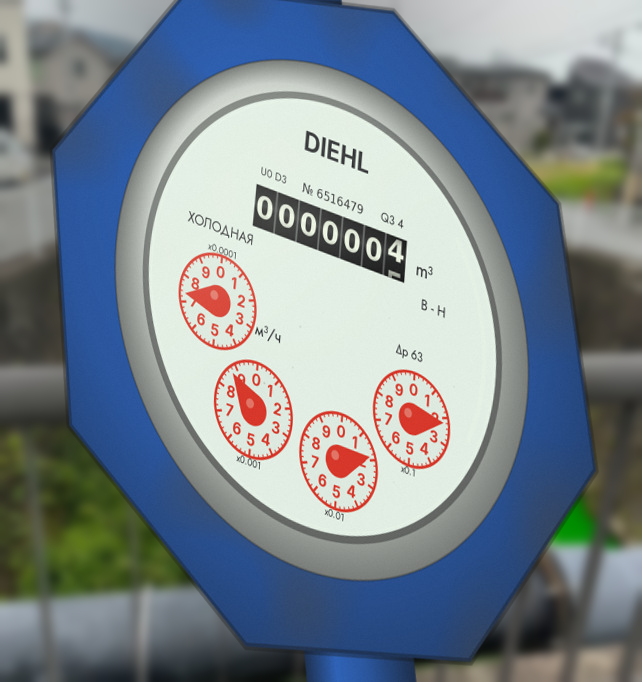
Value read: 4.2187 m³
